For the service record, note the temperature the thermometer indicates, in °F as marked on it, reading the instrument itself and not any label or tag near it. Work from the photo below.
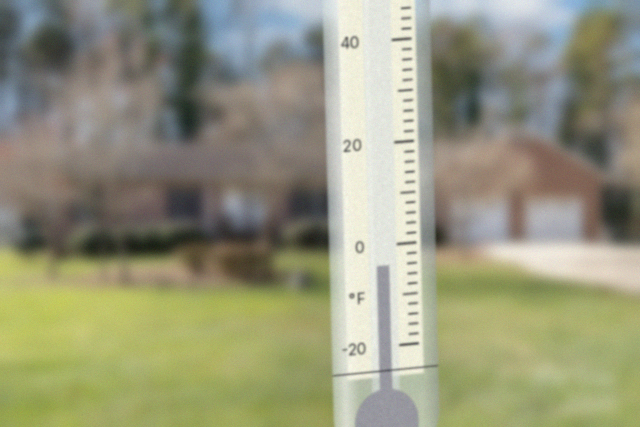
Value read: -4 °F
